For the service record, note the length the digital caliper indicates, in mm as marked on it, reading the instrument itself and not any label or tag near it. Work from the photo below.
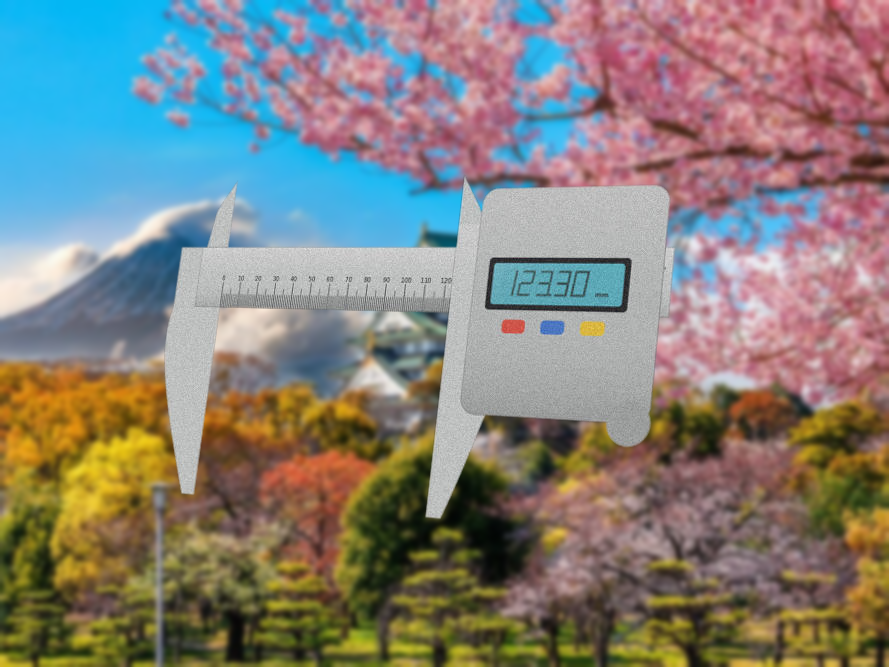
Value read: 123.30 mm
